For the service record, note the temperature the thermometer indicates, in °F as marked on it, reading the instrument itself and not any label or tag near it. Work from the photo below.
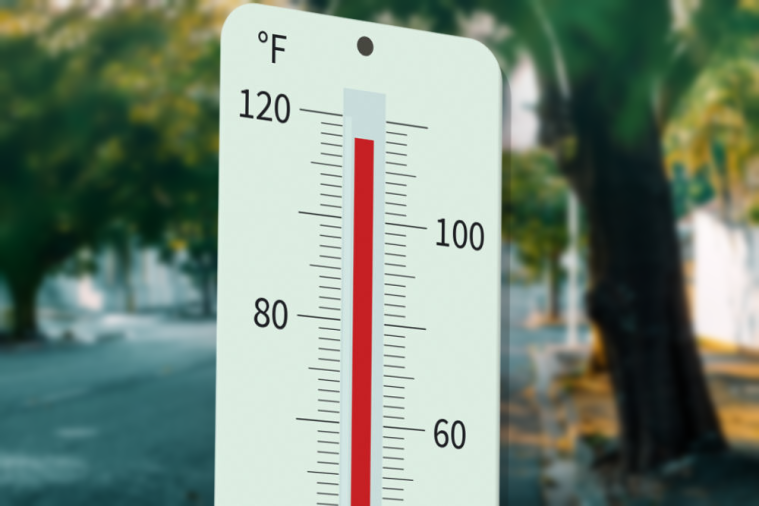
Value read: 116 °F
